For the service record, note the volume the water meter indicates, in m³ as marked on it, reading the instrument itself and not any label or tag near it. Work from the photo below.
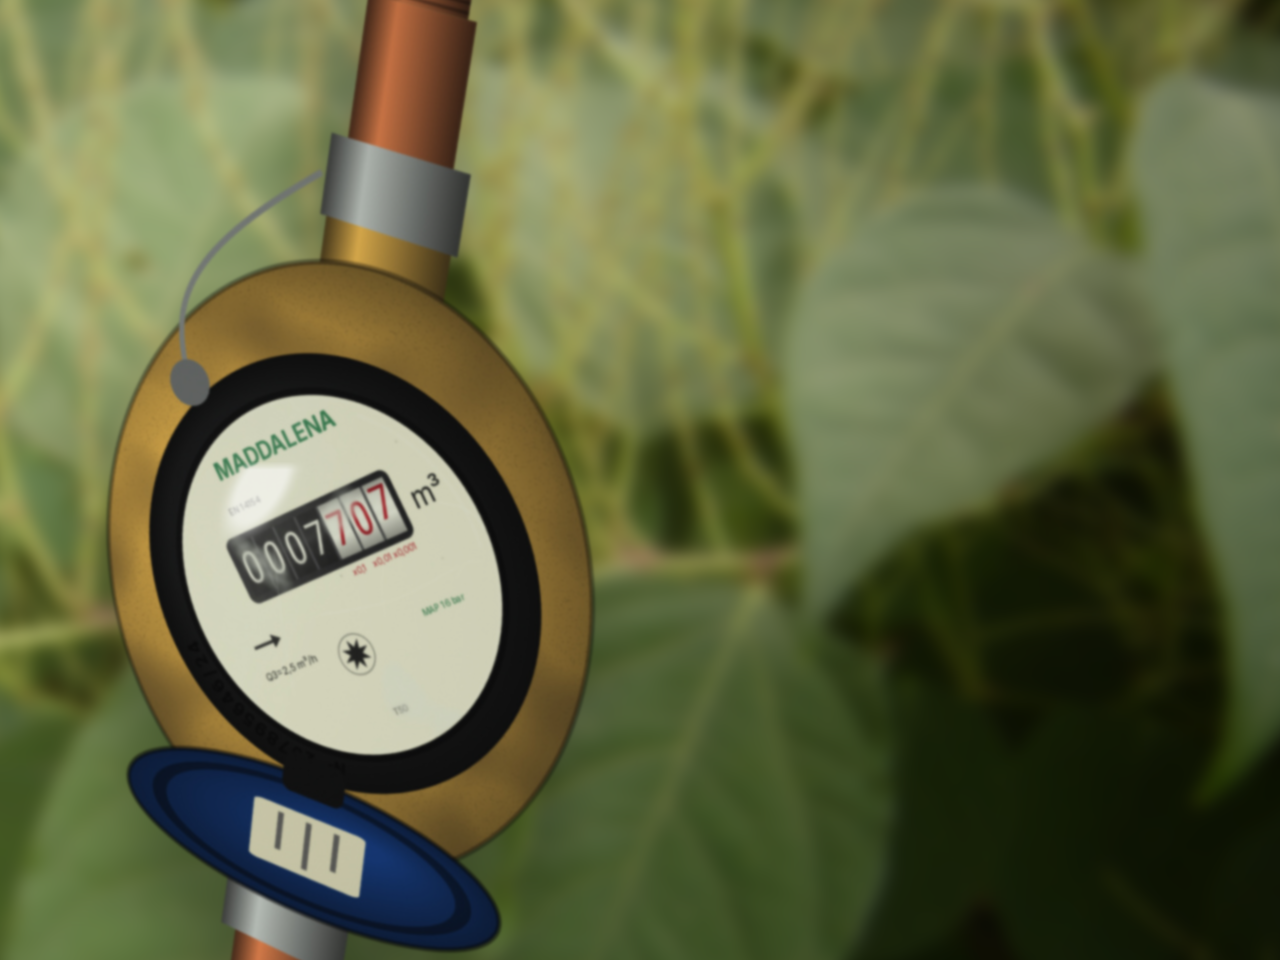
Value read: 7.707 m³
